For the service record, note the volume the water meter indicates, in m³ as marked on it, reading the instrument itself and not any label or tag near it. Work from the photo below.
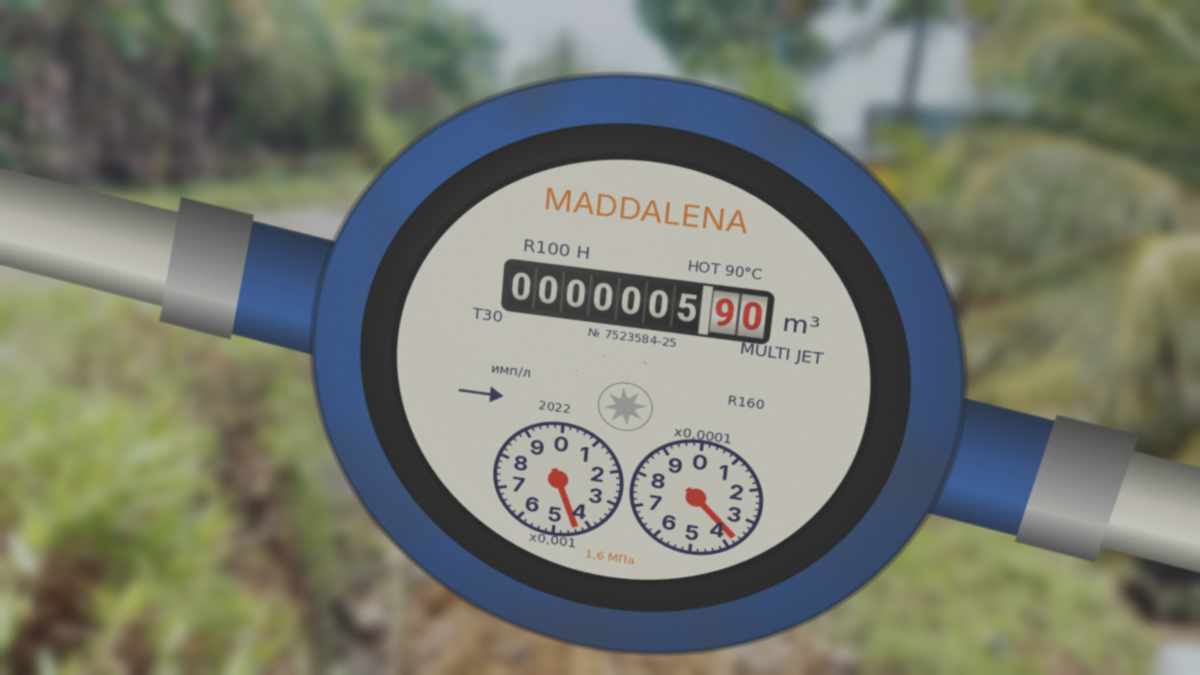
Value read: 5.9043 m³
